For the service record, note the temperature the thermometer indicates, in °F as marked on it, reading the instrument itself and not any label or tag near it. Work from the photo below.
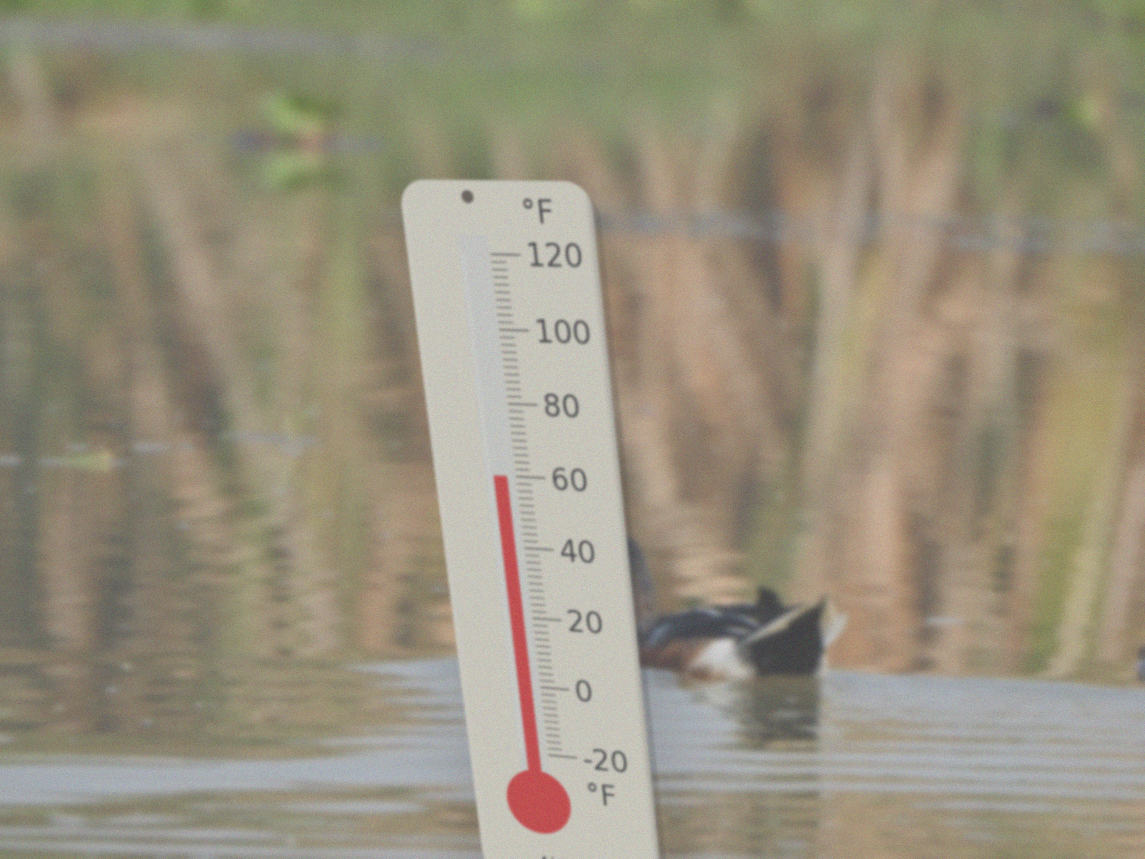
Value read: 60 °F
